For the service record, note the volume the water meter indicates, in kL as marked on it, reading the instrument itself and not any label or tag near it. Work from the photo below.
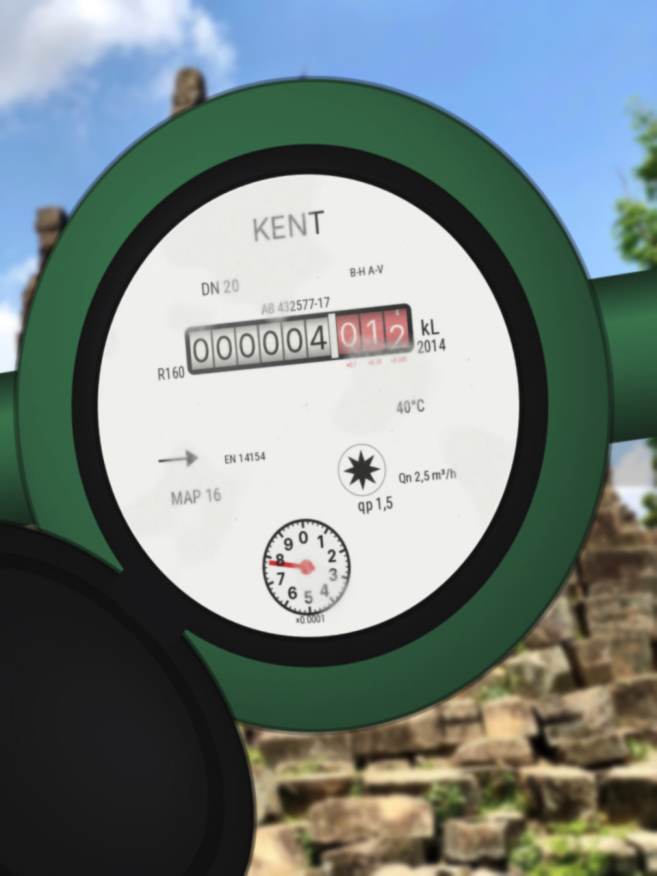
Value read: 4.0117 kL
